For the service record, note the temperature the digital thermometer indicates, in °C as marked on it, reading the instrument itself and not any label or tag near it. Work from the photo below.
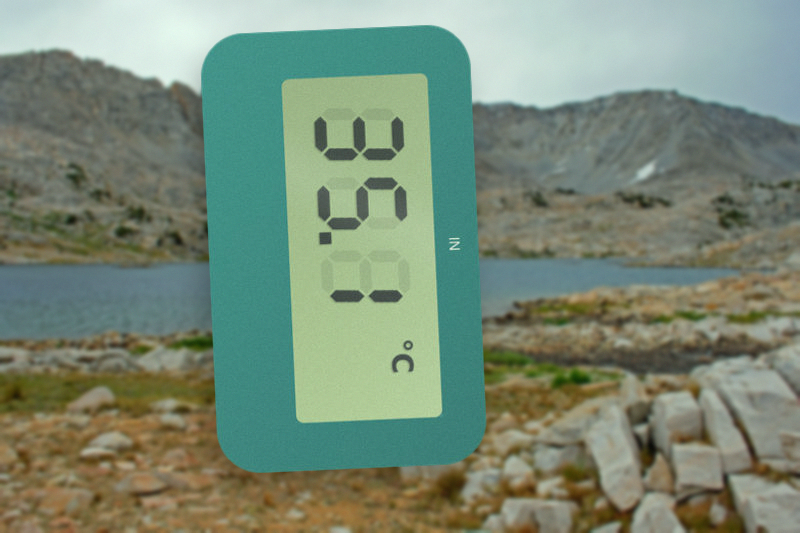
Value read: 35.1 °C
